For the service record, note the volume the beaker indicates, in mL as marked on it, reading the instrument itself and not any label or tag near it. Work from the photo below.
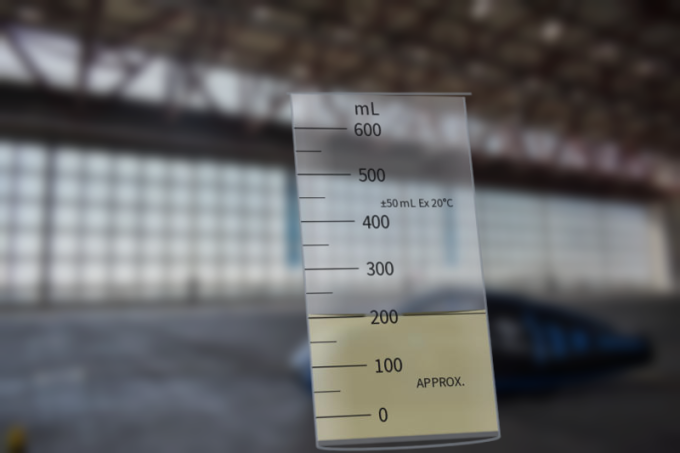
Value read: 200 mL
